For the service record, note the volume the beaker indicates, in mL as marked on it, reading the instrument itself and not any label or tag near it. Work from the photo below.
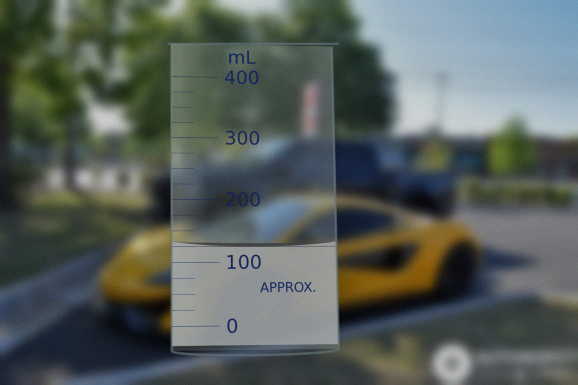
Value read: 125 mL
